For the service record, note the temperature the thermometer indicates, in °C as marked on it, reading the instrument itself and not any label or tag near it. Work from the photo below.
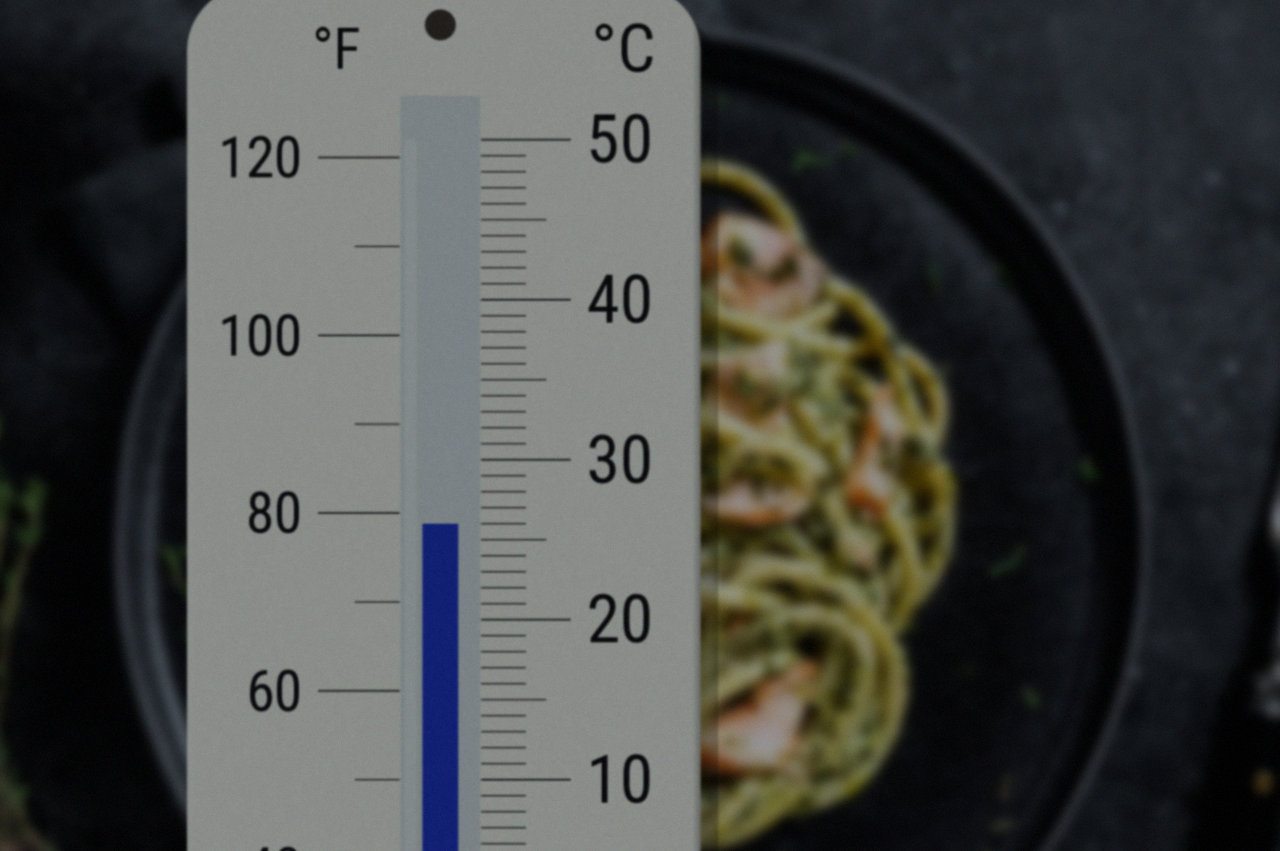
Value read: 26 °C
